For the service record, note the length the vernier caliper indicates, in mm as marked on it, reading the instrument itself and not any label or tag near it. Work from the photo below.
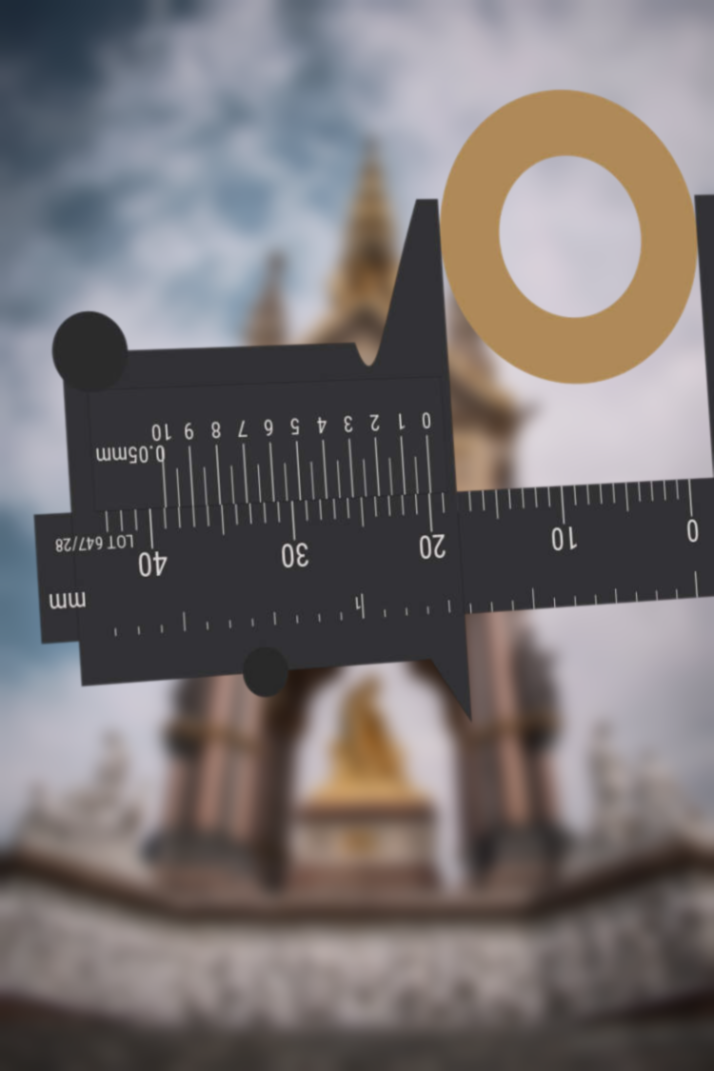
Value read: 19.9 mm
